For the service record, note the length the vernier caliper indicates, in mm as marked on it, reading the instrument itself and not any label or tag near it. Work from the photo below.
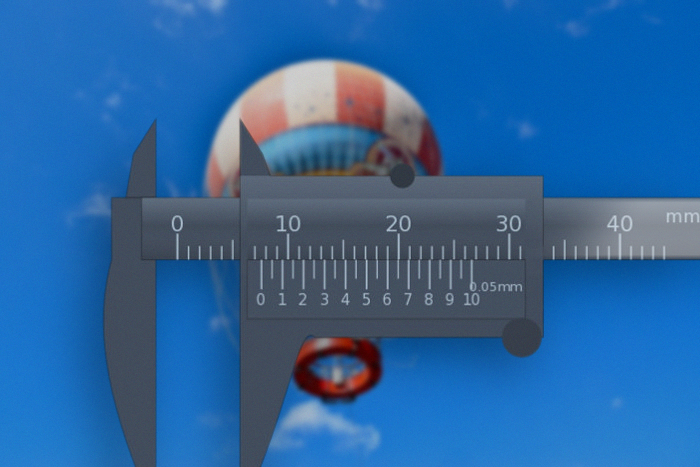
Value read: 7.6 mm
